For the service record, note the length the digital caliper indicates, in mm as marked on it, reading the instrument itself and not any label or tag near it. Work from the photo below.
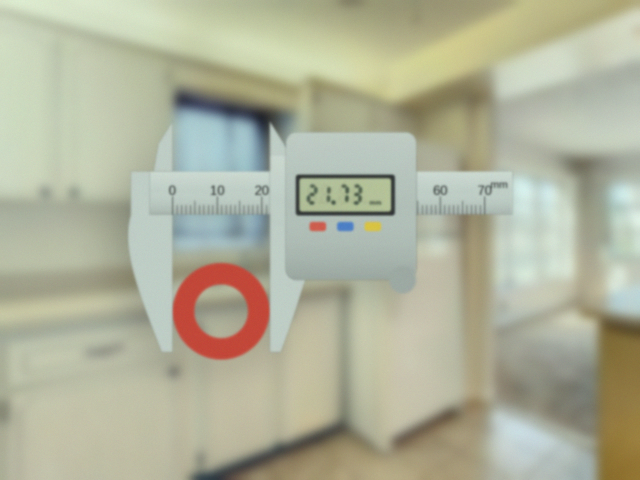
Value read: 21.73 mm
